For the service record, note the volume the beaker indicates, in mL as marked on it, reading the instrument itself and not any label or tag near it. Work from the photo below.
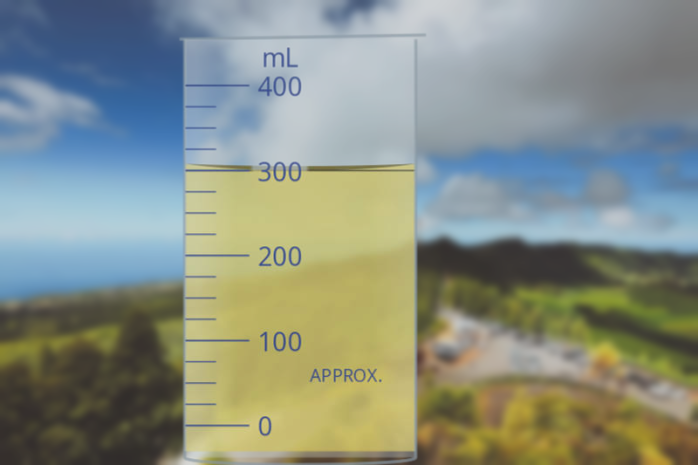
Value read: 300 mL
